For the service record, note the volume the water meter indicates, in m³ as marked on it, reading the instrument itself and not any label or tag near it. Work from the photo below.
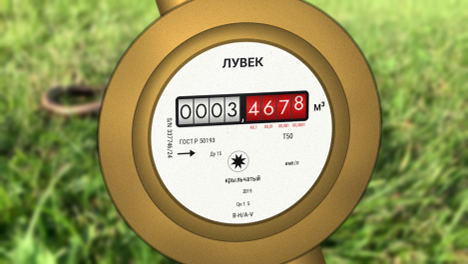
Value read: 3.4678 m³
